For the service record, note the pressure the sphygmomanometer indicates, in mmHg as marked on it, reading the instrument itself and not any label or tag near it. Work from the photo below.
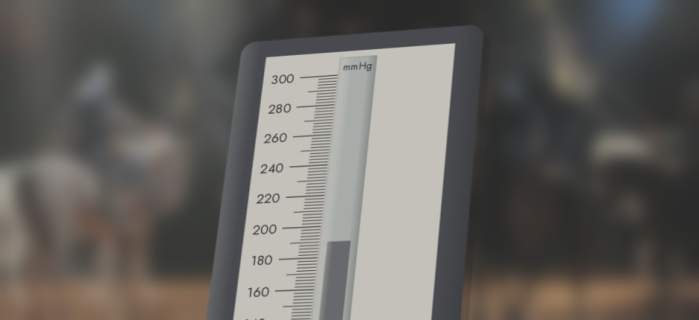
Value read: 190 mmHg
